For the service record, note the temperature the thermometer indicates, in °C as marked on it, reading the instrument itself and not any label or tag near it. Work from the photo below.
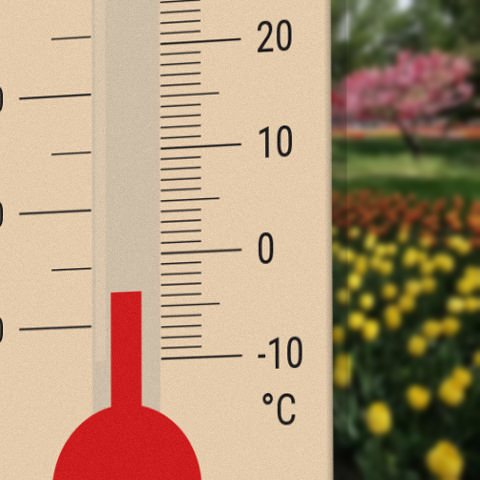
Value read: -3.5 °C
